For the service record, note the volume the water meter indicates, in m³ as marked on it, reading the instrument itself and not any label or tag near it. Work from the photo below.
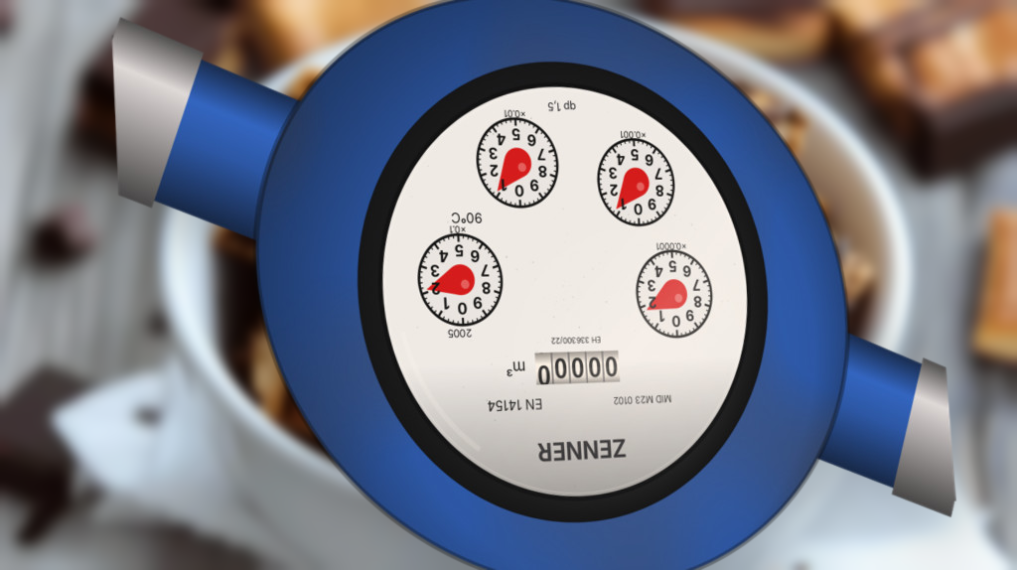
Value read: 0.2111 m³
